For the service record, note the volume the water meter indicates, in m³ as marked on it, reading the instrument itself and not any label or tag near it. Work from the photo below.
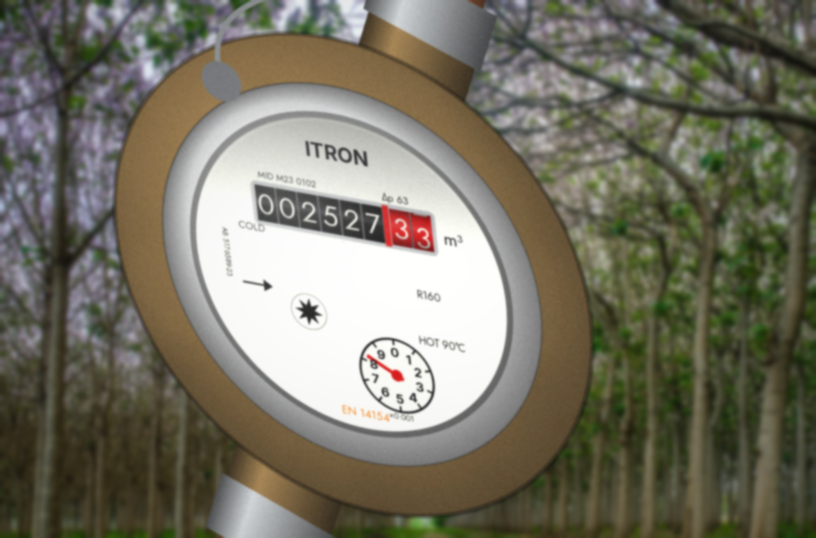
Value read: 2527.328 m³
